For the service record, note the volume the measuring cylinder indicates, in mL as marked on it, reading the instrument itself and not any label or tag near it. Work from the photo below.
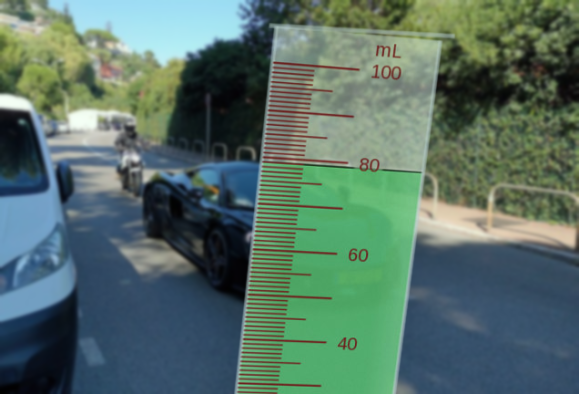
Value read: 79 mL
